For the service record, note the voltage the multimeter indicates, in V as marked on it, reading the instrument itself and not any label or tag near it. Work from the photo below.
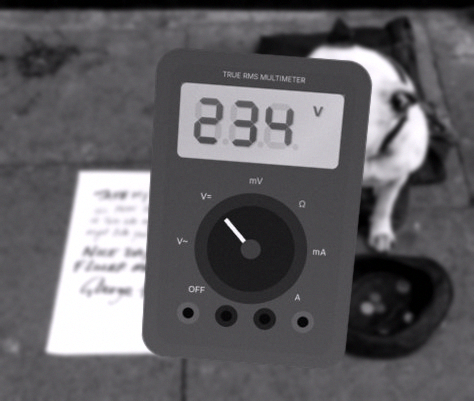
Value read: 234 V
